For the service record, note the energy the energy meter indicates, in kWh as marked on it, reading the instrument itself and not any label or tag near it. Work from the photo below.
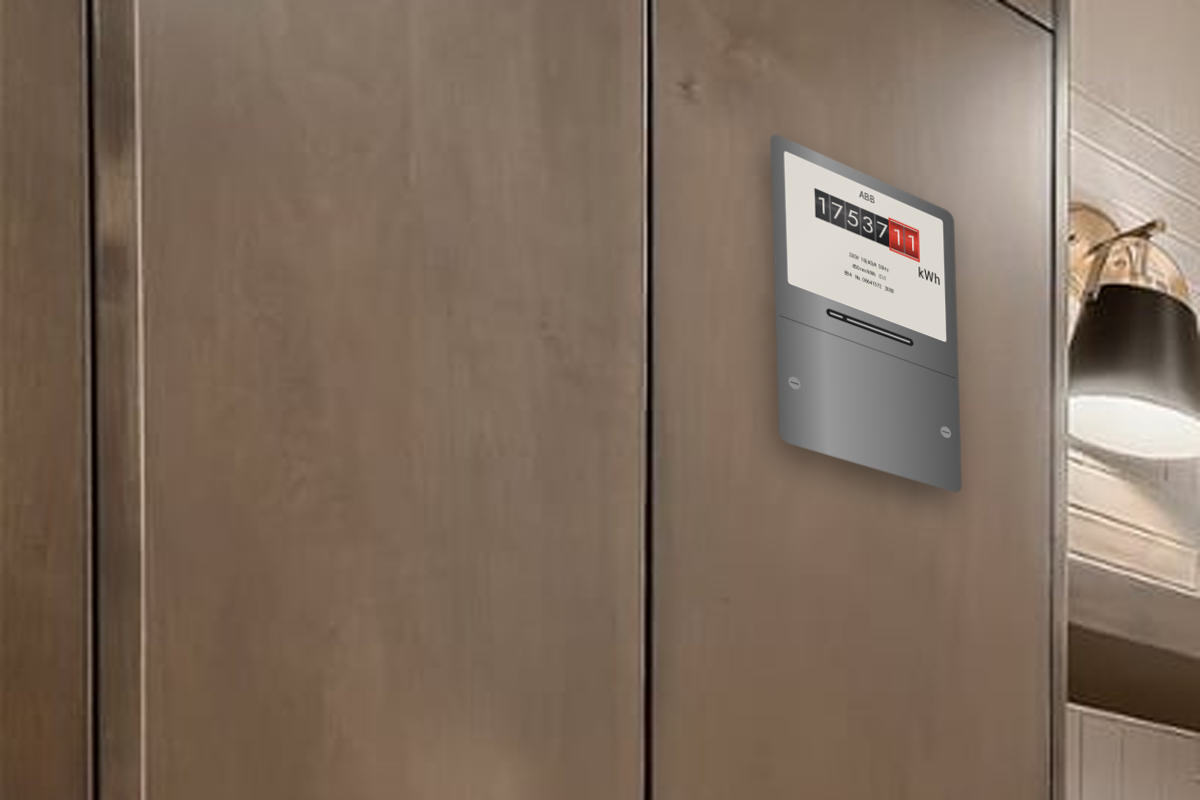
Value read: 17537.11 kWh
